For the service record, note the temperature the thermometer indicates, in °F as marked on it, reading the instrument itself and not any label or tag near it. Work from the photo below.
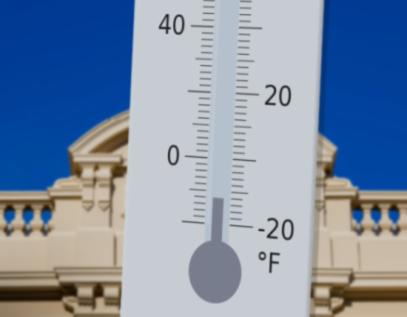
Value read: -12 °F
